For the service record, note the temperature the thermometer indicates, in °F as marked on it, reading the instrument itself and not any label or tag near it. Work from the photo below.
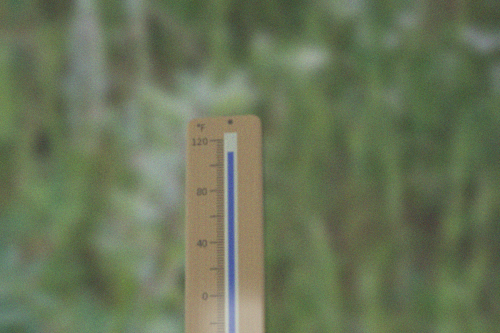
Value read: 110 °F
